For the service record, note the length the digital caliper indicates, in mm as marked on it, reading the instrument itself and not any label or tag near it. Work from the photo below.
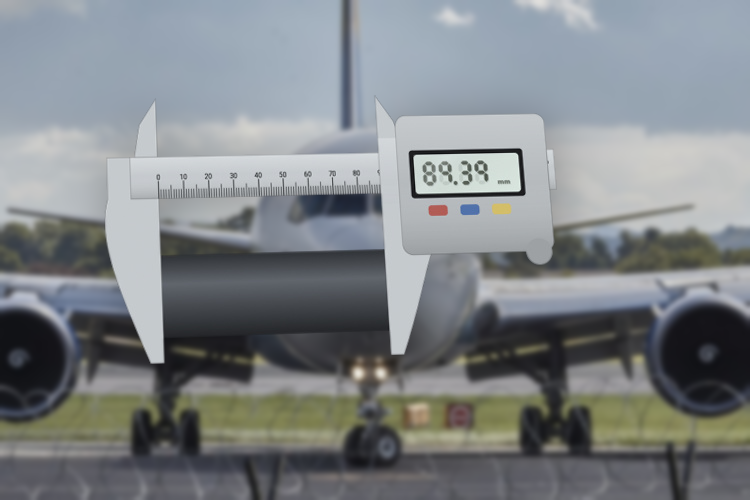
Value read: 89.39 mm
